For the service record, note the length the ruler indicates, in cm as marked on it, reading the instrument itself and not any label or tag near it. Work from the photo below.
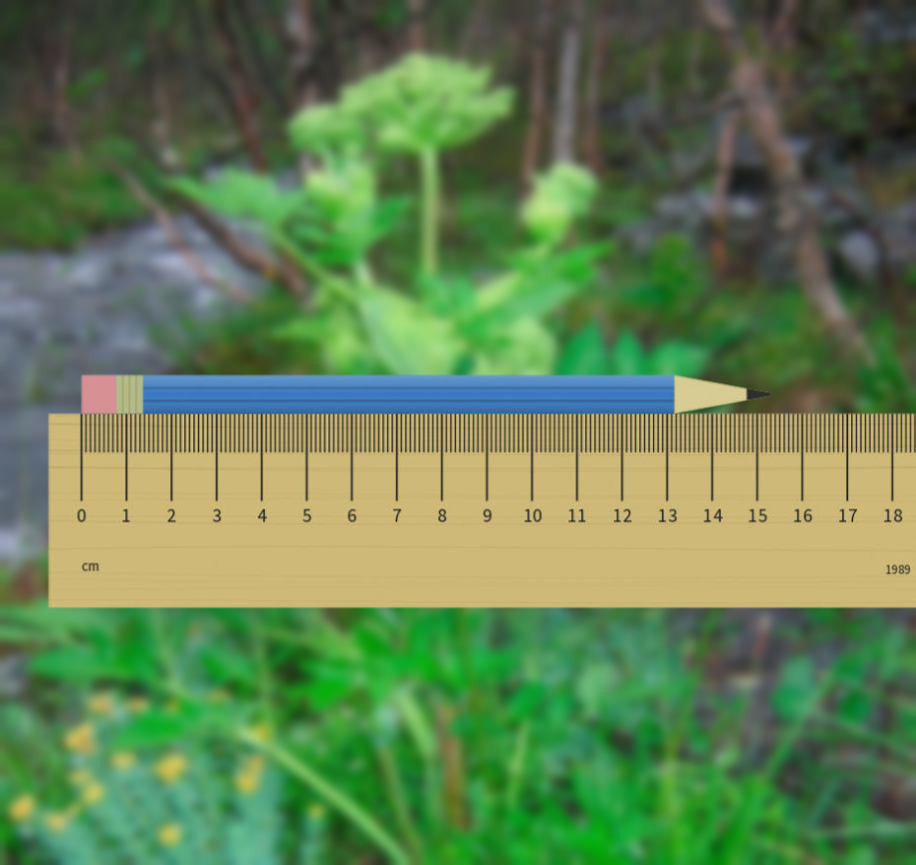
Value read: 15.3 cm
